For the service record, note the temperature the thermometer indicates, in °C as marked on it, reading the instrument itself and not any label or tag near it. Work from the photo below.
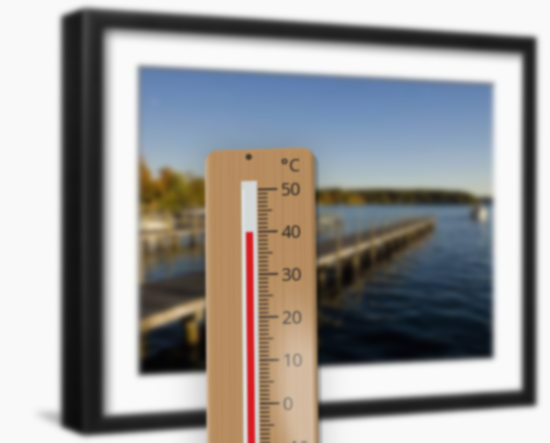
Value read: 40 °C
